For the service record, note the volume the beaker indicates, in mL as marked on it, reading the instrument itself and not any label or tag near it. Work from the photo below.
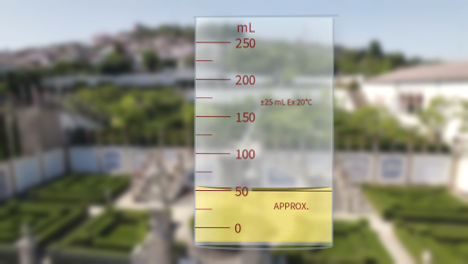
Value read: 50 mL
